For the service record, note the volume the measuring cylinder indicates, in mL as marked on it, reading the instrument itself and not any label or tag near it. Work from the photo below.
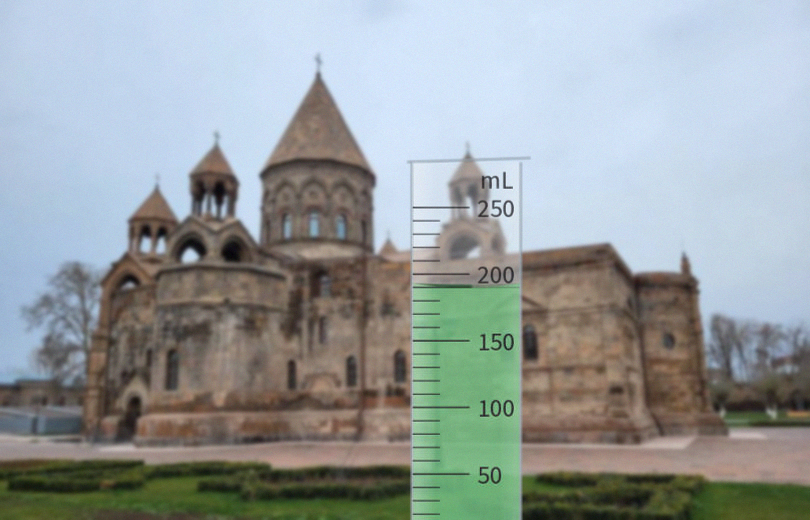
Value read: 190 mL
